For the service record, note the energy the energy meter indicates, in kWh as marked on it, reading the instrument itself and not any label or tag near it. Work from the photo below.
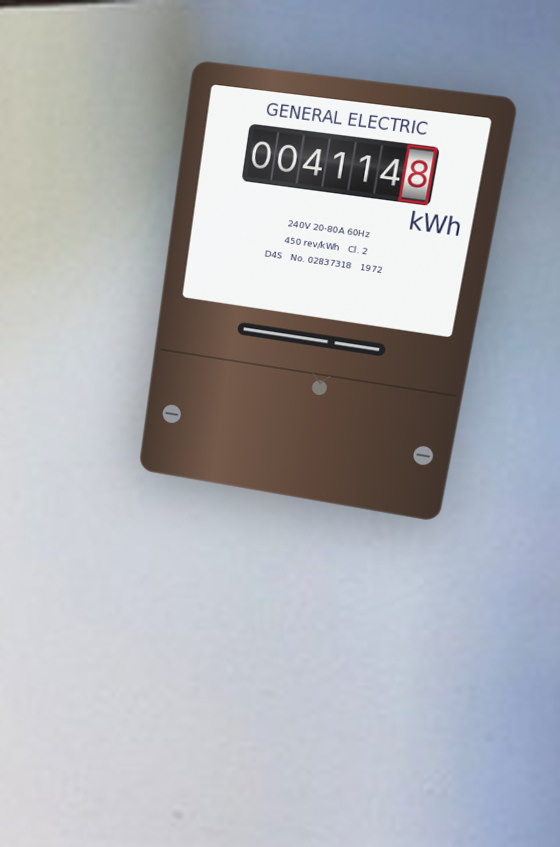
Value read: 4114.8 kWh
